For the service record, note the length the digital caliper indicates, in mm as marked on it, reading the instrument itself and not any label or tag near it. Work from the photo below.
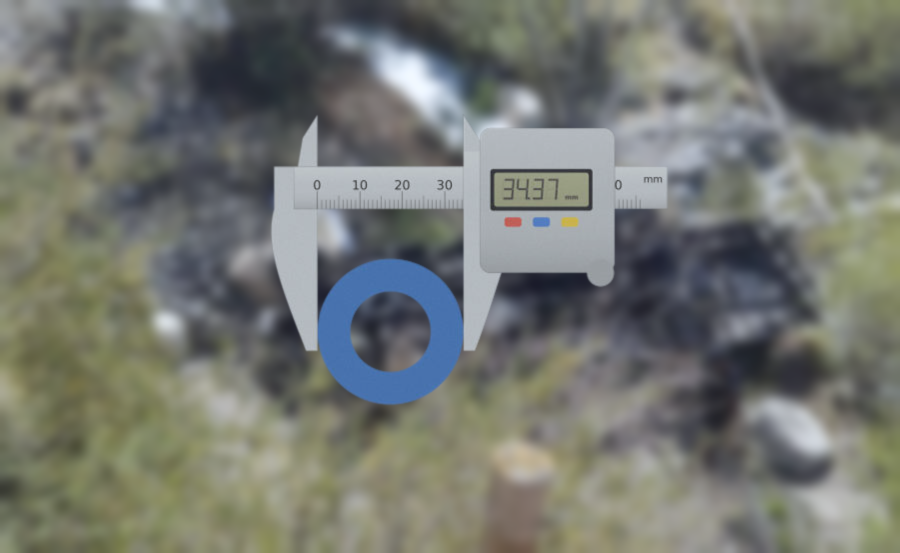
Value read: 34.37 mm
